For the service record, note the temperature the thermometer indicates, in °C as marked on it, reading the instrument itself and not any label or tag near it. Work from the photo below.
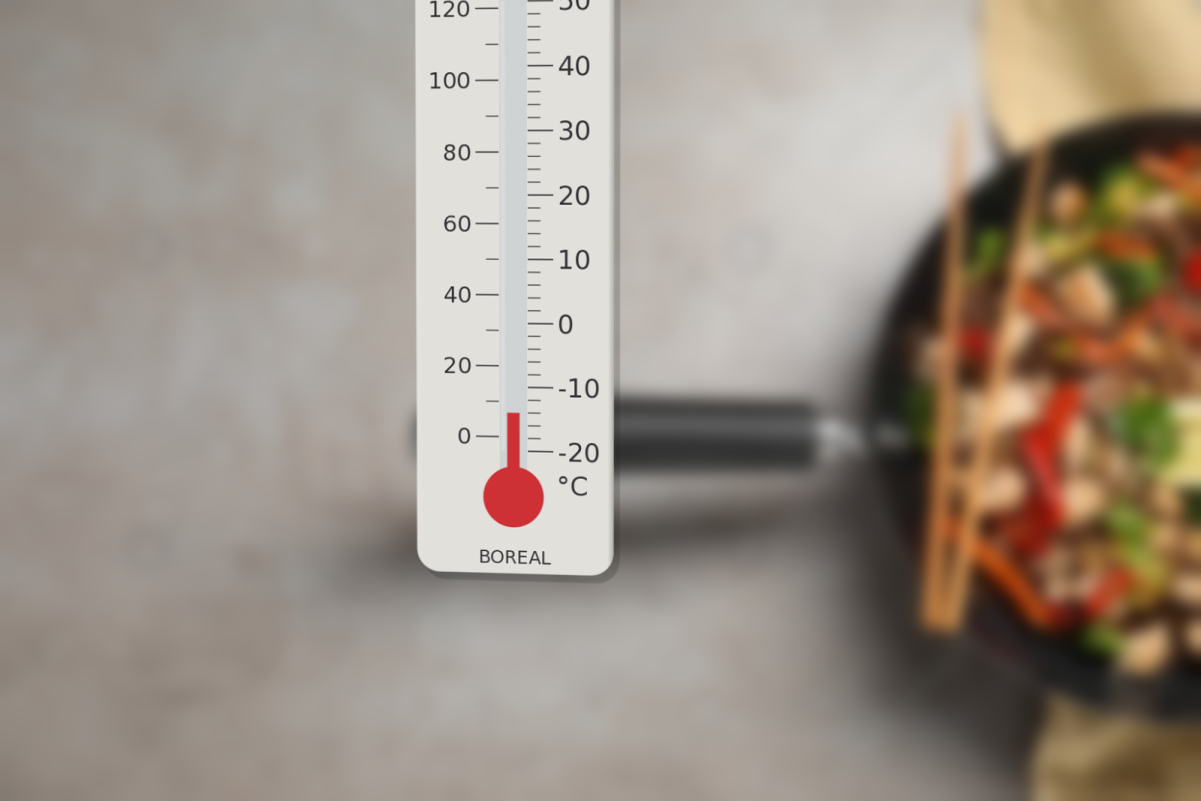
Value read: -14 °C
